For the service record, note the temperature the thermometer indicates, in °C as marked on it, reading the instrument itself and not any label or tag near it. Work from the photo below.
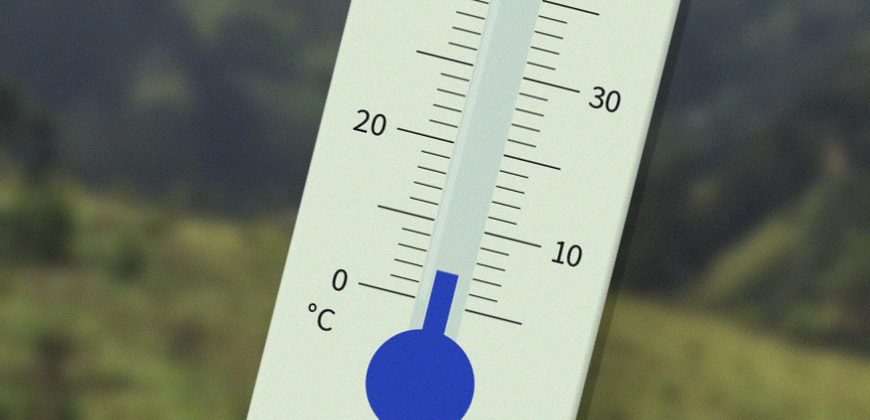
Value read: 4 °C
